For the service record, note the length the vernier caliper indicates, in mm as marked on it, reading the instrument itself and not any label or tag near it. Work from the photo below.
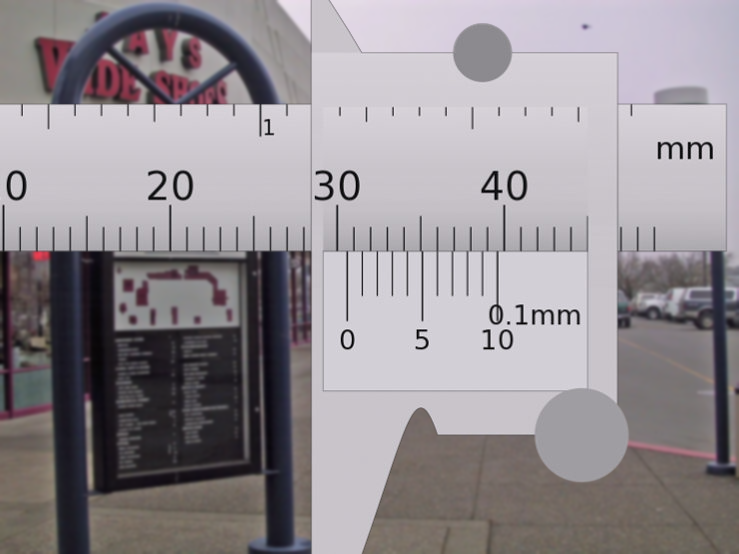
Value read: 30.6 mm
